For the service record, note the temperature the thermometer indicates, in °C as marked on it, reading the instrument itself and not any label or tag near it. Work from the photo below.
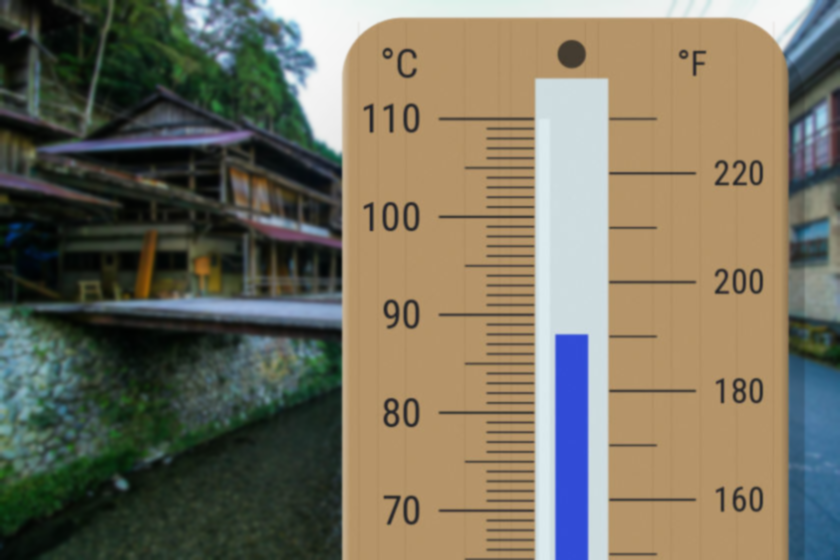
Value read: 88 °C
